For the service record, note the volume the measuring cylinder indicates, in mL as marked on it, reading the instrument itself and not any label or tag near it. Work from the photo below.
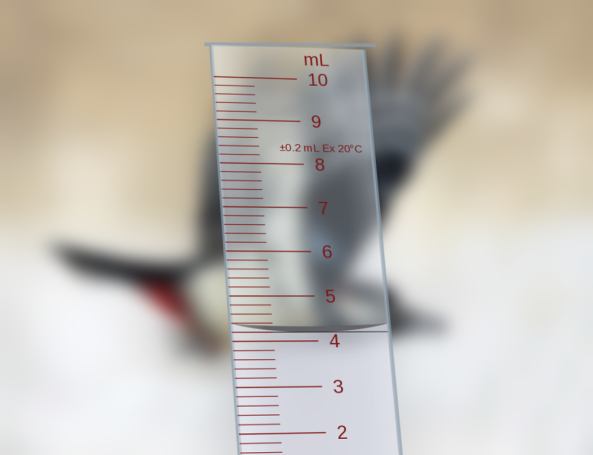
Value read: 4.2 mL
